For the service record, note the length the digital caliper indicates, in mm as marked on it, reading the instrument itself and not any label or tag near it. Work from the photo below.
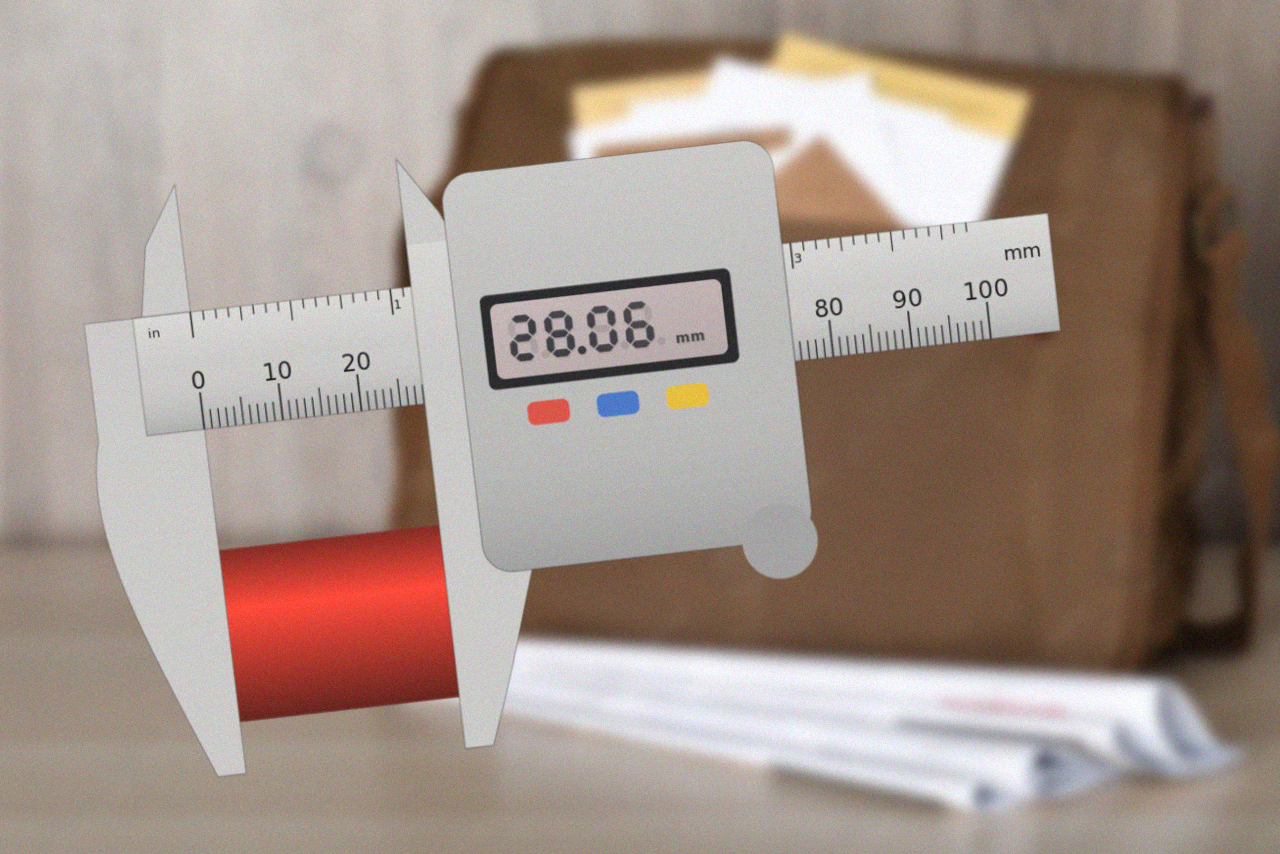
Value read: 28.06 mm
